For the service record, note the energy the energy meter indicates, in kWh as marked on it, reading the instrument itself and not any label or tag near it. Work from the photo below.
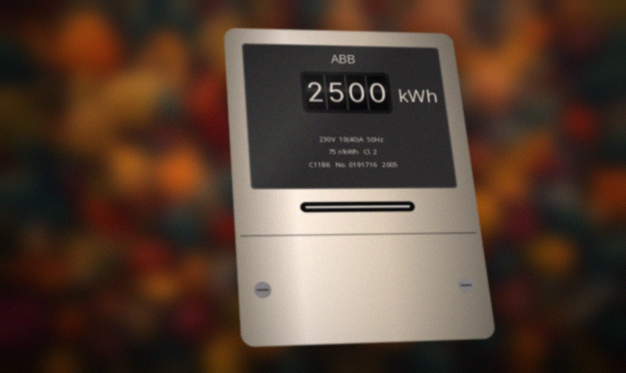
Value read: 2500 kWh
